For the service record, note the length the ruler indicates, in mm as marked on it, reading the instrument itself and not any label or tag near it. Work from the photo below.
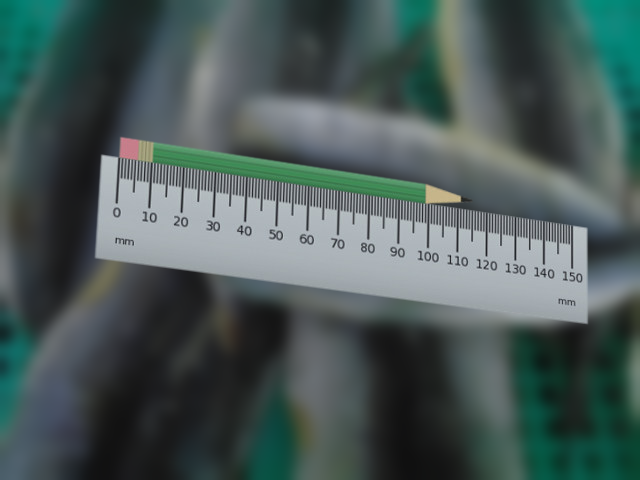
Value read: 115 mm
